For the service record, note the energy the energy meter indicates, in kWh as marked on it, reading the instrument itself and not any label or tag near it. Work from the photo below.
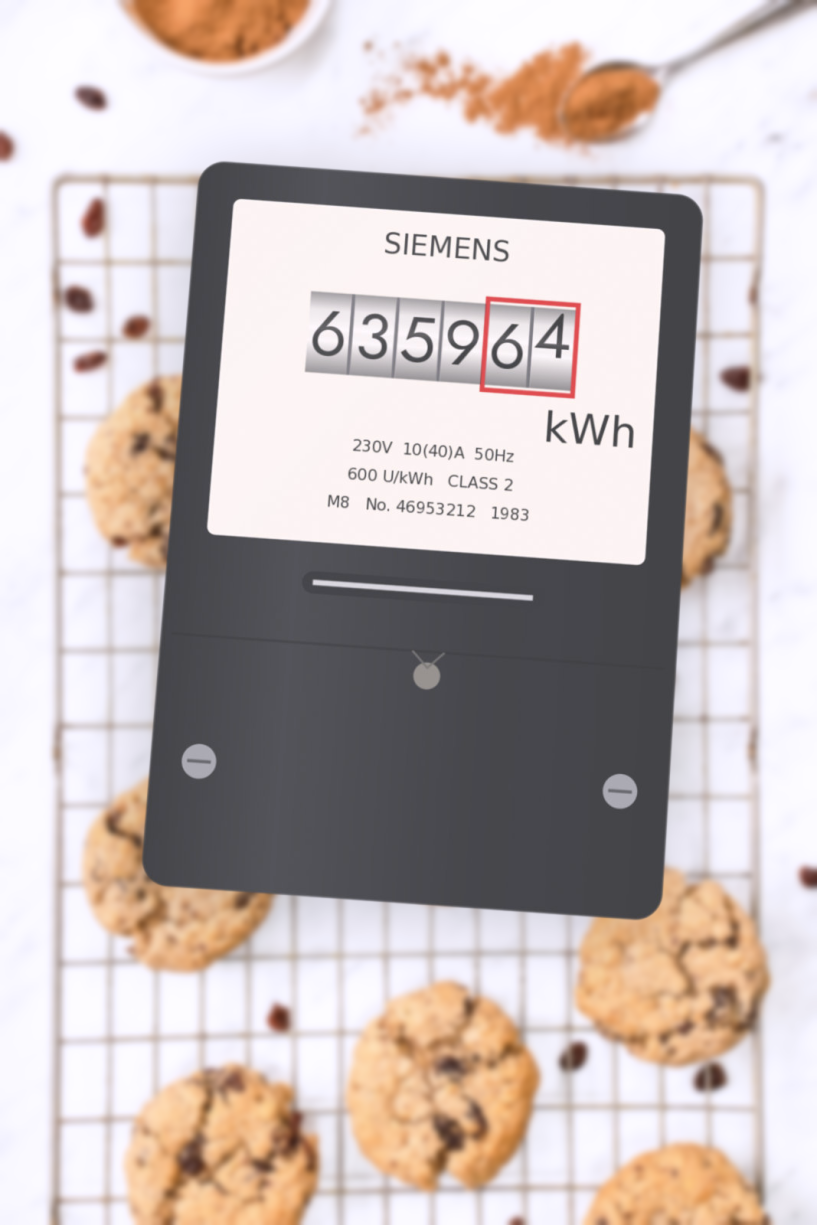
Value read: 6359.64 kWh
